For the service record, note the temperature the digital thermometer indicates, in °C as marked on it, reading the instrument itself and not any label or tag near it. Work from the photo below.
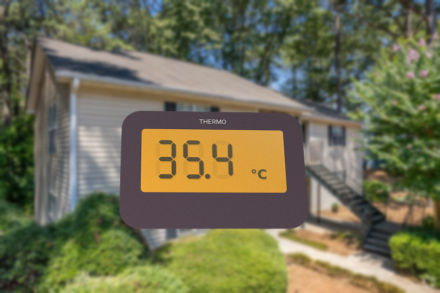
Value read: 35.4 °C
